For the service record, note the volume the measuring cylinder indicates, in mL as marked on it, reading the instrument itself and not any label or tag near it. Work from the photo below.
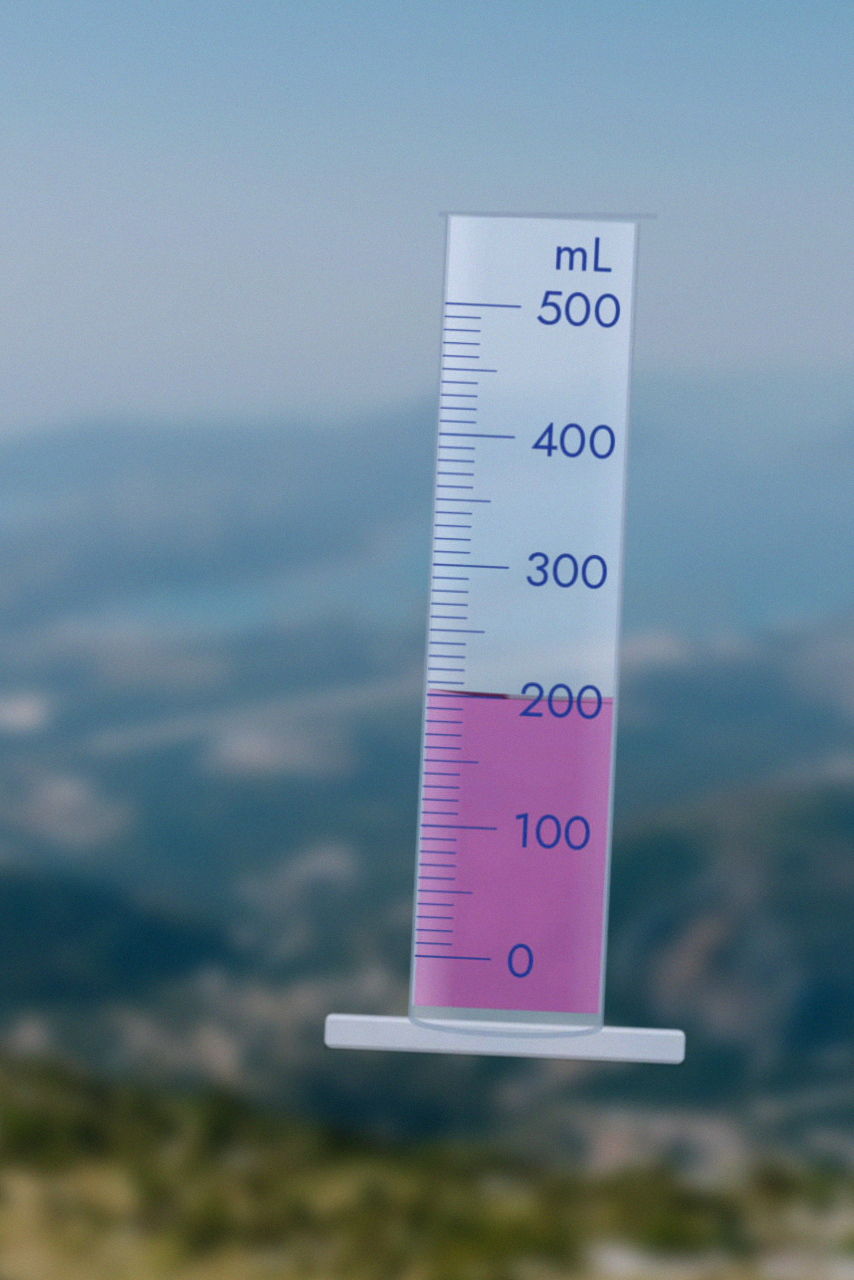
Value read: 200 mL
